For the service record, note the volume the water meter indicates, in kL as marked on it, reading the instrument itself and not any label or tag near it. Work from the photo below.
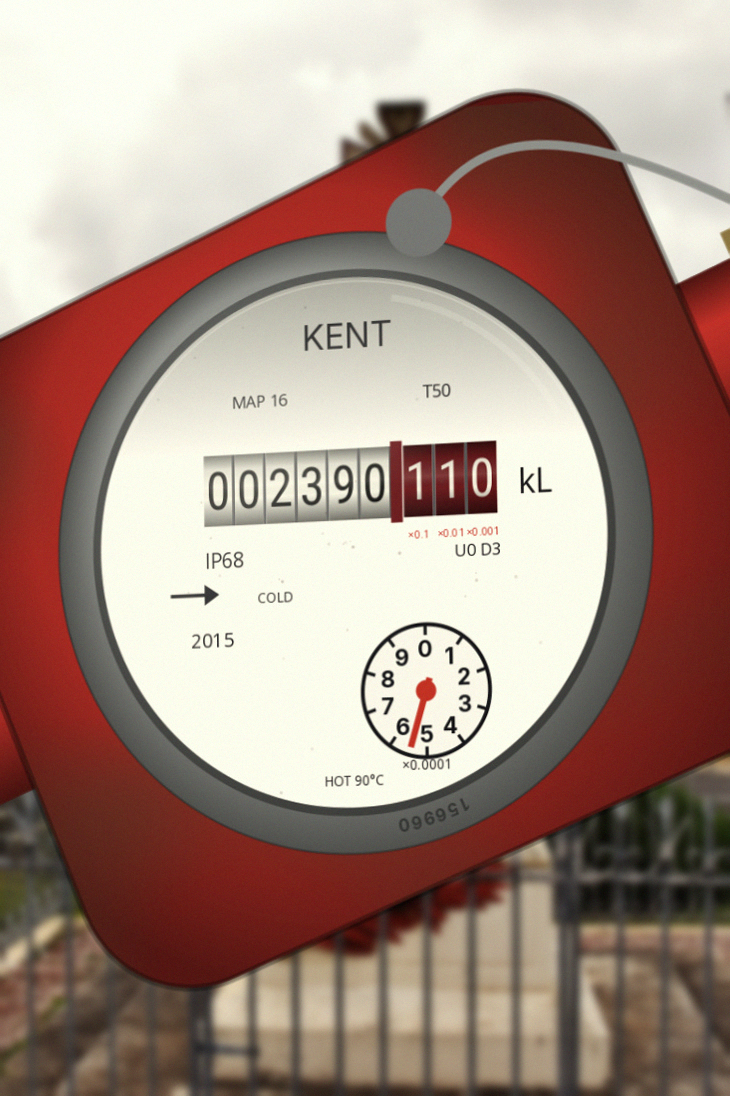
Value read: 2390.1105 kL
